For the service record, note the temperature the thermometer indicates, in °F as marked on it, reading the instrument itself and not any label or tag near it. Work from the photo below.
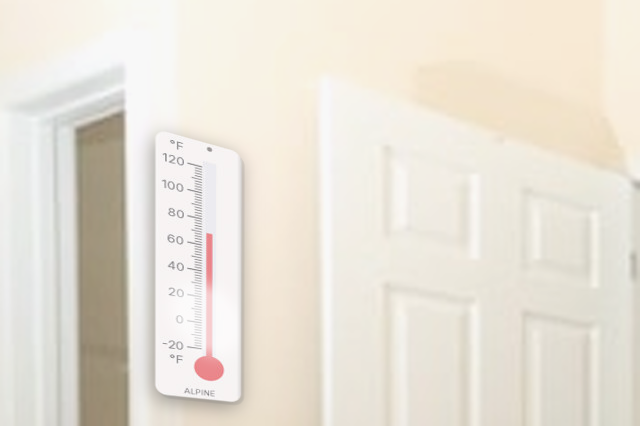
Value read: 70 °F
